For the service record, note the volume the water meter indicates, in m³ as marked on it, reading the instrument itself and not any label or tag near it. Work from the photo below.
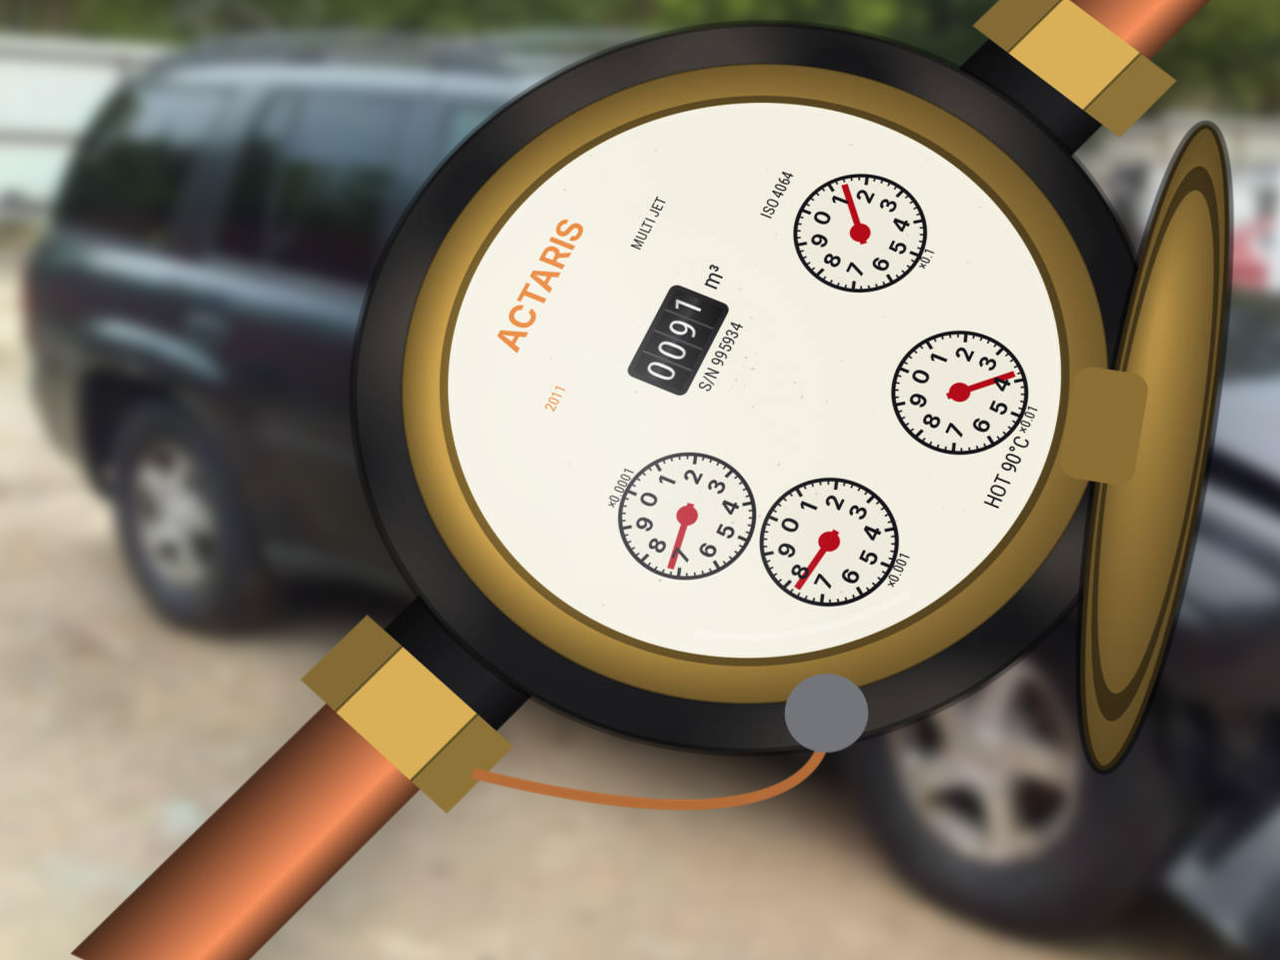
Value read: 91.1377 m³
